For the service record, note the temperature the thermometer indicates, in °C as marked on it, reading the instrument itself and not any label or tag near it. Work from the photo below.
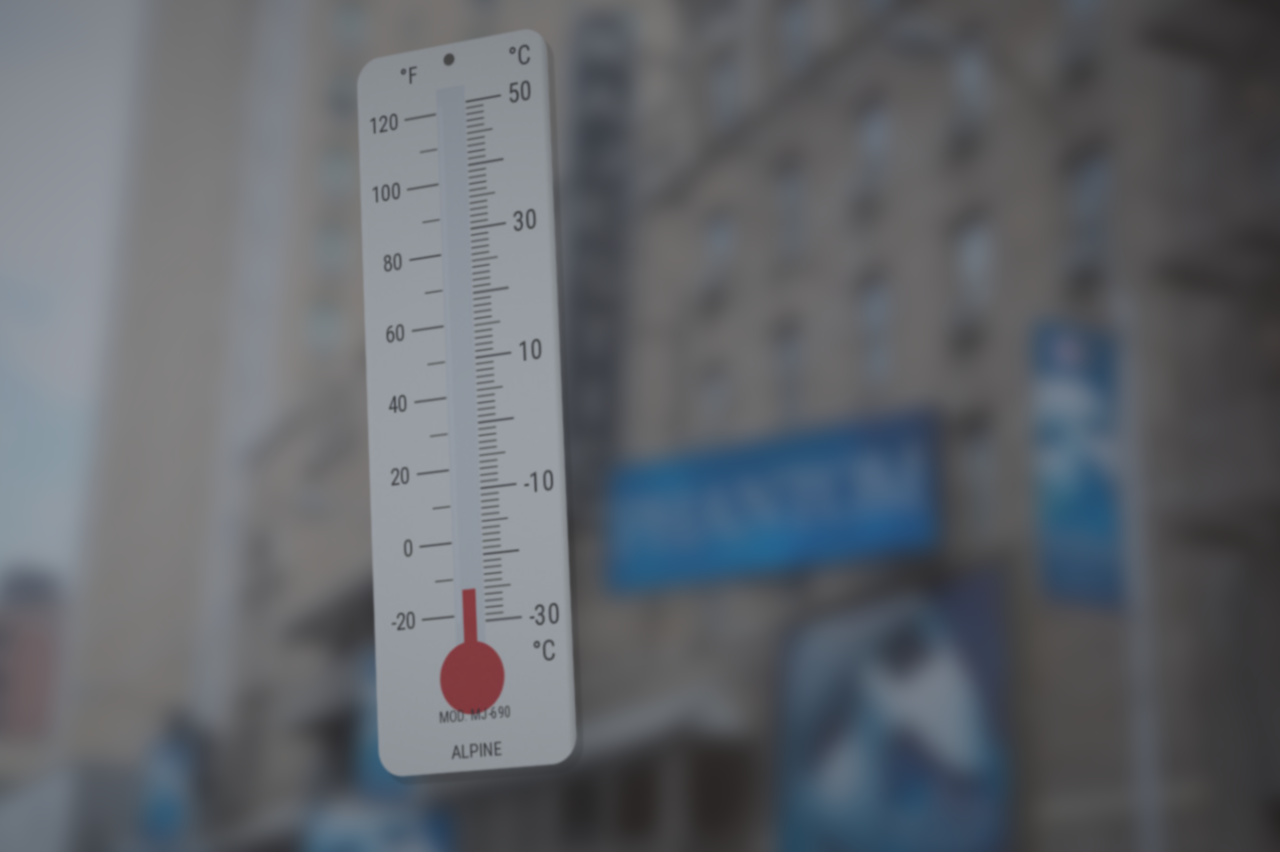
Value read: -25 °C
